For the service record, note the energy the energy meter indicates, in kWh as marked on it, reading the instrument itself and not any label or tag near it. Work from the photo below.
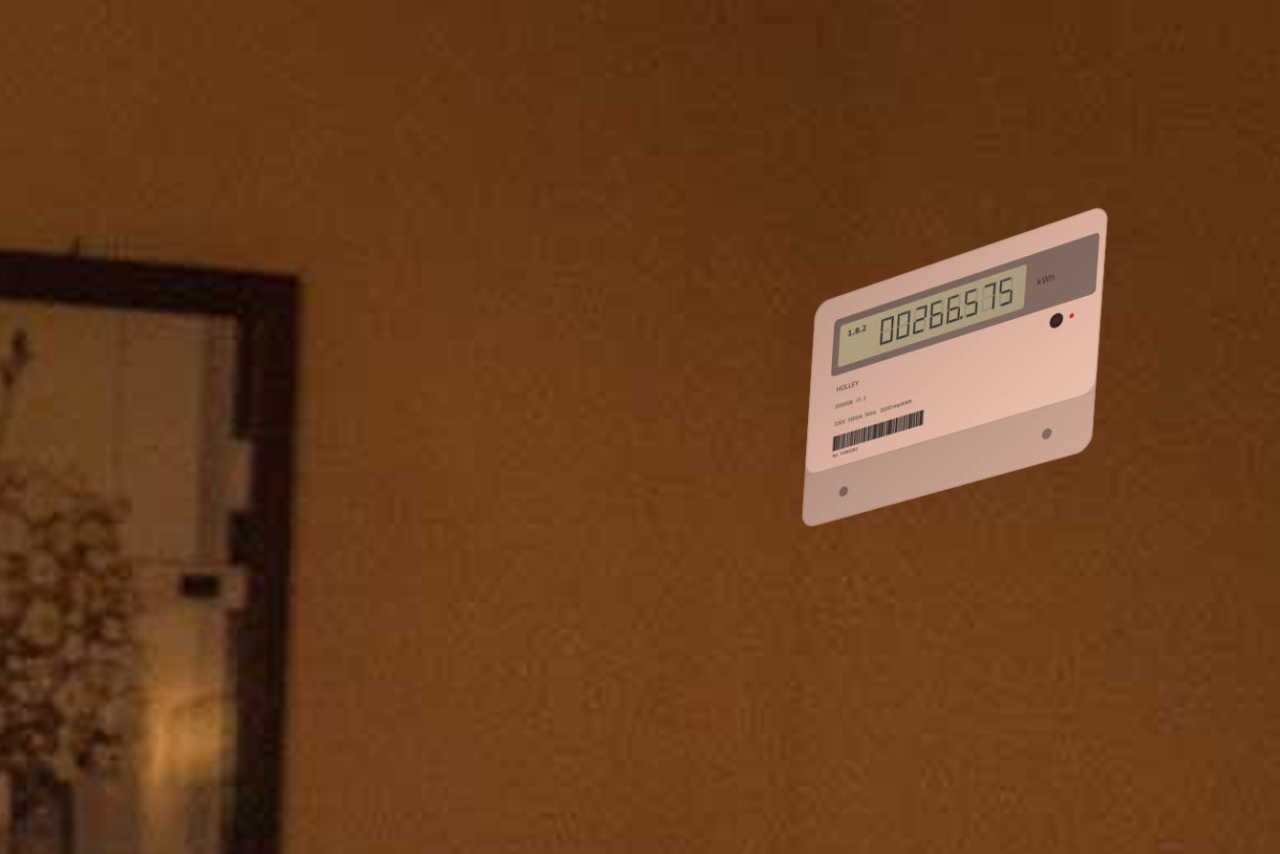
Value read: 266.575 kWh
